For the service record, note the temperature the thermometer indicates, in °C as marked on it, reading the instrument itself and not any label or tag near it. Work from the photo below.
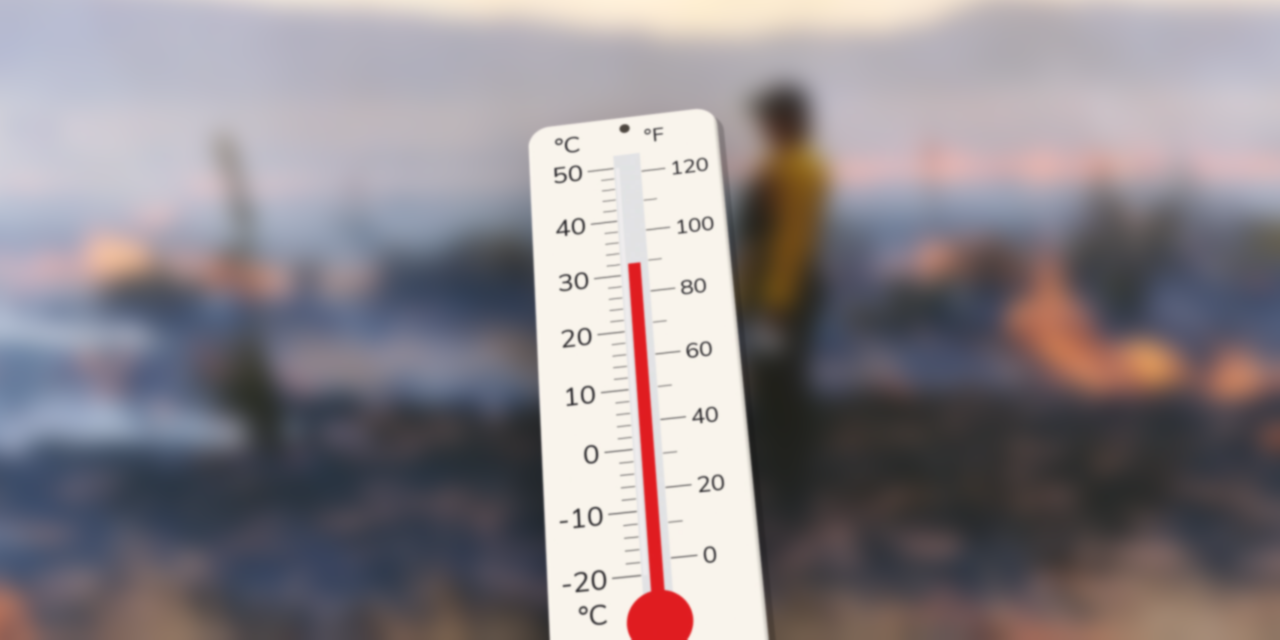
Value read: 32 °C
